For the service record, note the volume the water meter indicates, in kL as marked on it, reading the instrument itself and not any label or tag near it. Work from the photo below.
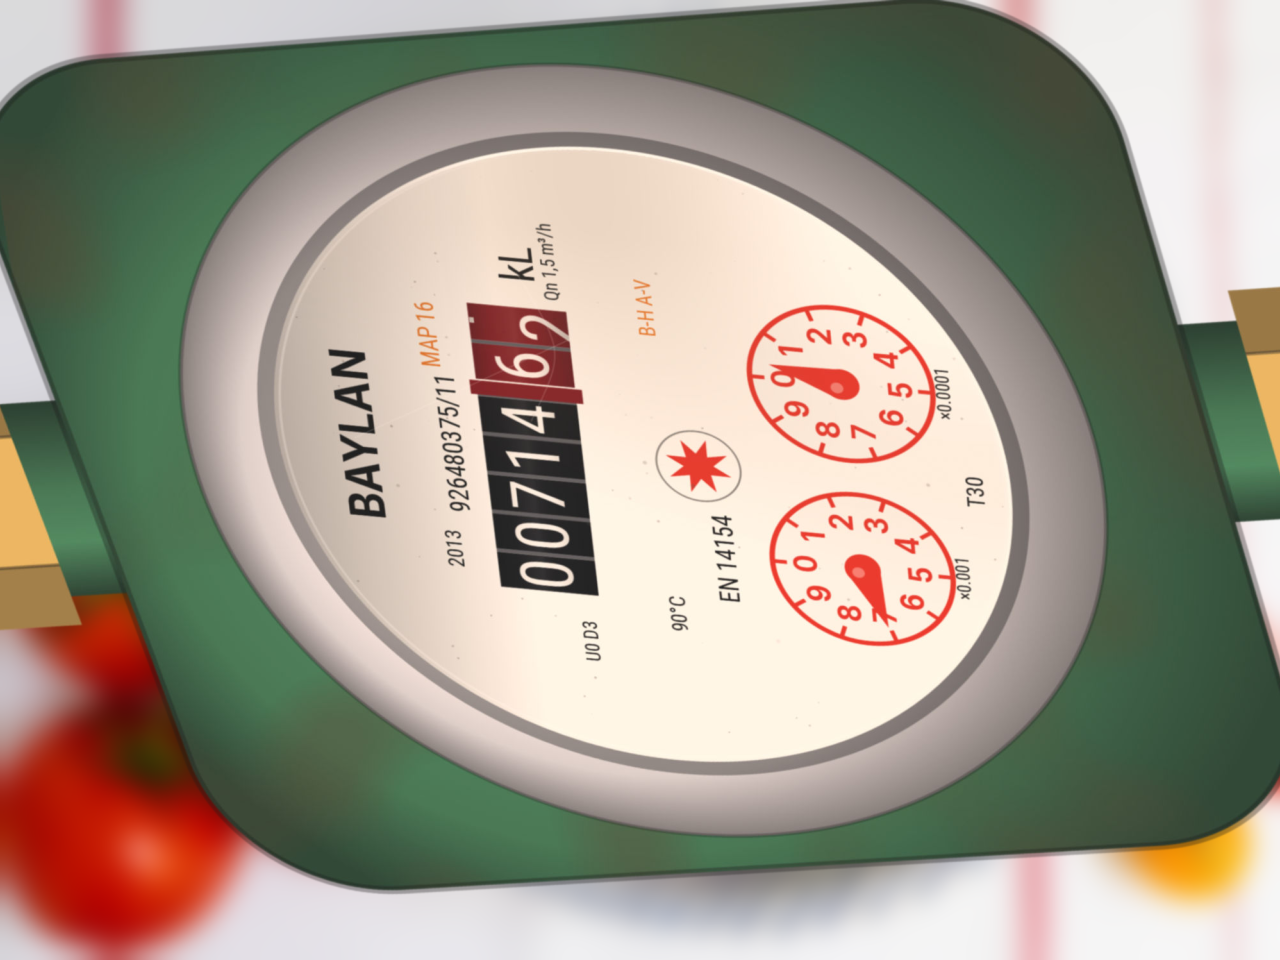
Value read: 714.6170 kL
